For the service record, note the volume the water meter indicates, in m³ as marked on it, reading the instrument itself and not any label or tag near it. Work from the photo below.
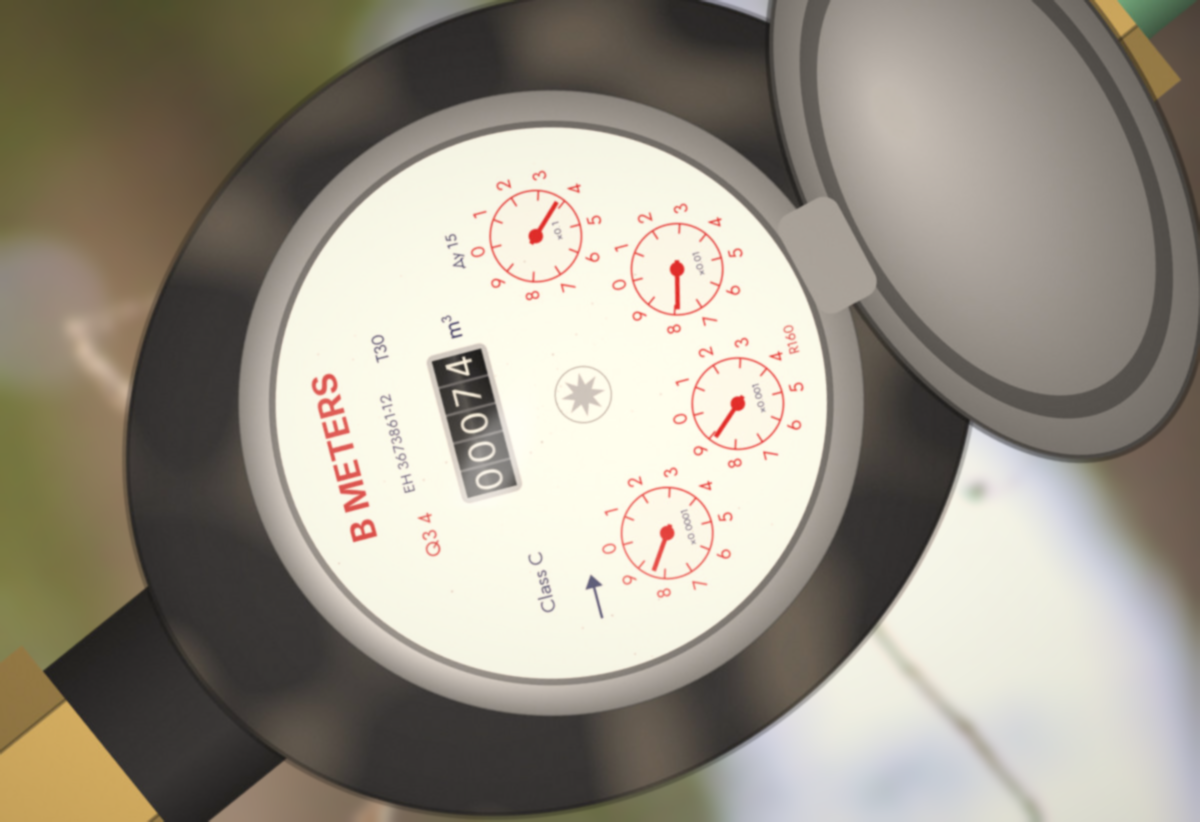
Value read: 74.3788 m³
